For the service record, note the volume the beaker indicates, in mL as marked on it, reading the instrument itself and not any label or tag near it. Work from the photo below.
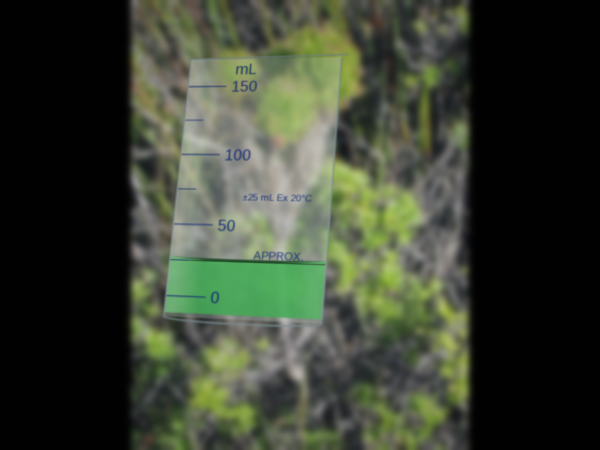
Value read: 25 mL
